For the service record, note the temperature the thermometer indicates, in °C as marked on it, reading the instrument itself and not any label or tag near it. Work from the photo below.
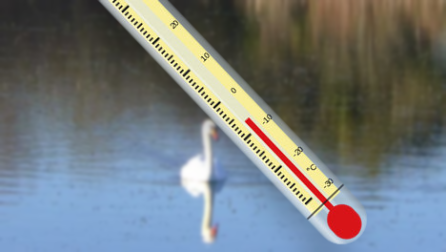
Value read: -7 °C
